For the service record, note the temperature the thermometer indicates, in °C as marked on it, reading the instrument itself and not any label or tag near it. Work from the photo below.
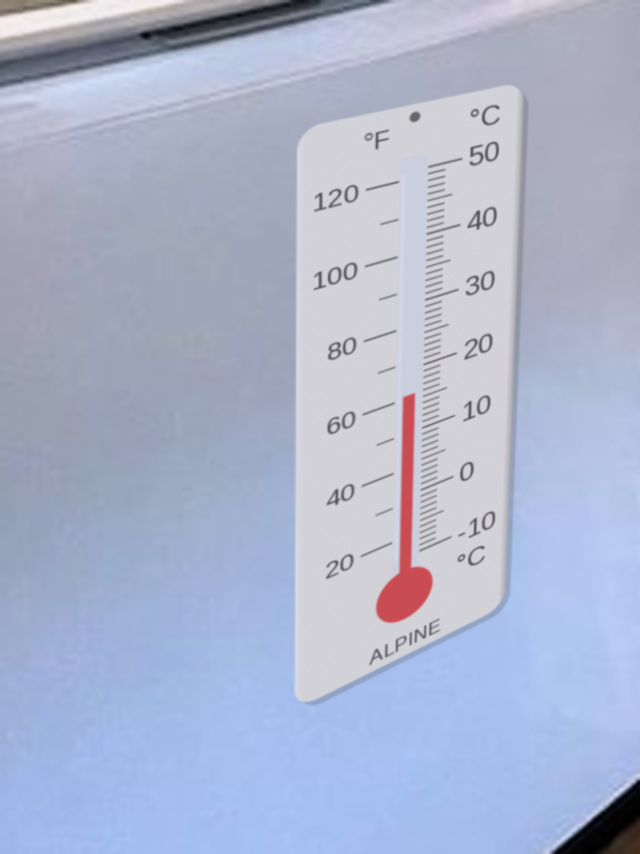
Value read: 16 °C
